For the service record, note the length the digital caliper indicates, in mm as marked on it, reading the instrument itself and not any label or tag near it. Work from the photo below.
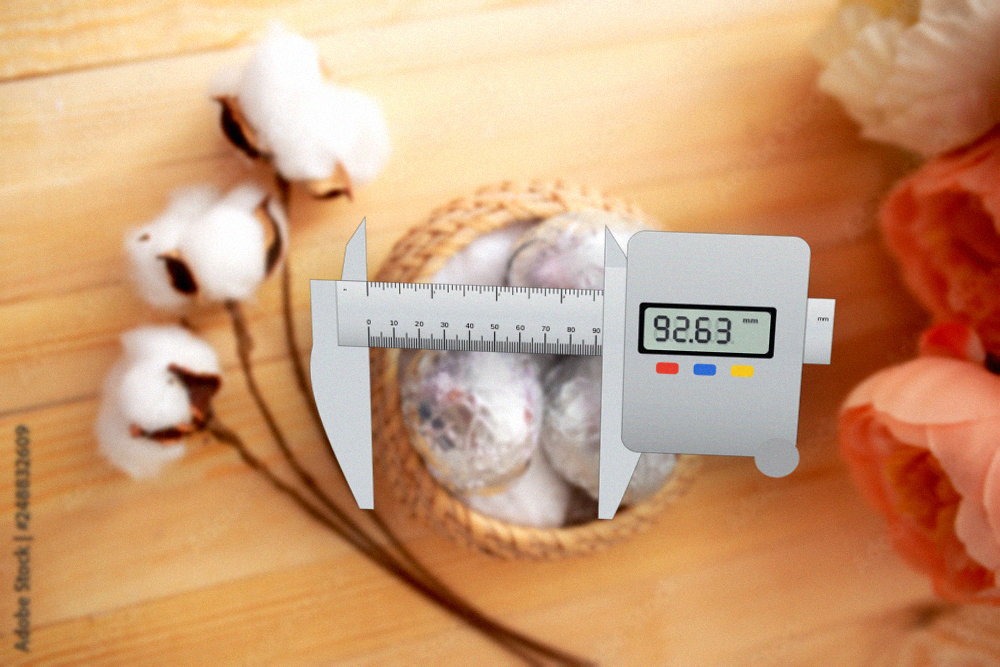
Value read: 92.63 mm
